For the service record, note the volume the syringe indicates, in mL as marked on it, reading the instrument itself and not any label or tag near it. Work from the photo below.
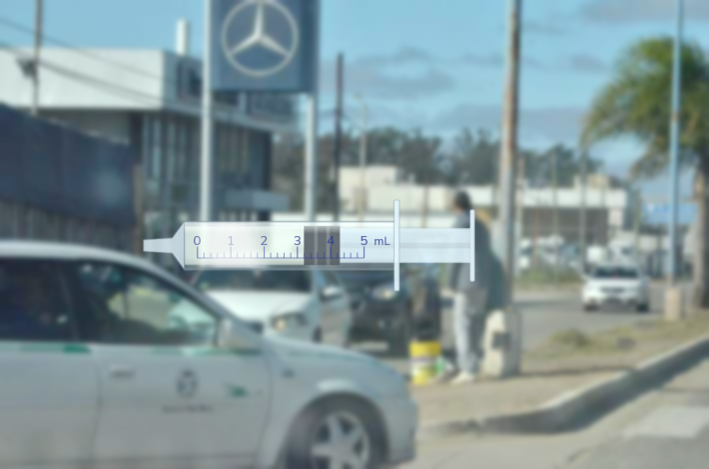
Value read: 3.2 mL
